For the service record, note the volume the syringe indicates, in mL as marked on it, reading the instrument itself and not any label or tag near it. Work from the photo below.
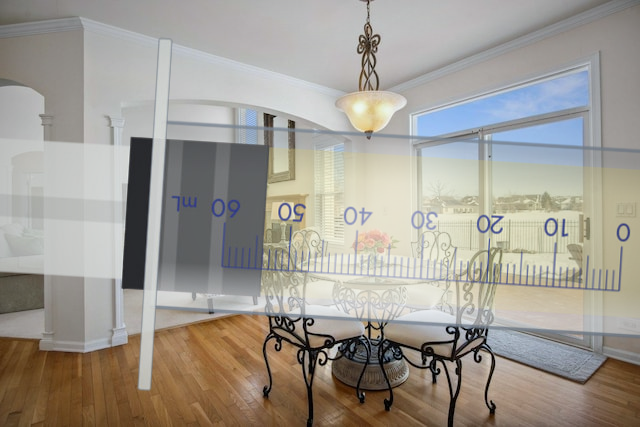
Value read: 54 mL
